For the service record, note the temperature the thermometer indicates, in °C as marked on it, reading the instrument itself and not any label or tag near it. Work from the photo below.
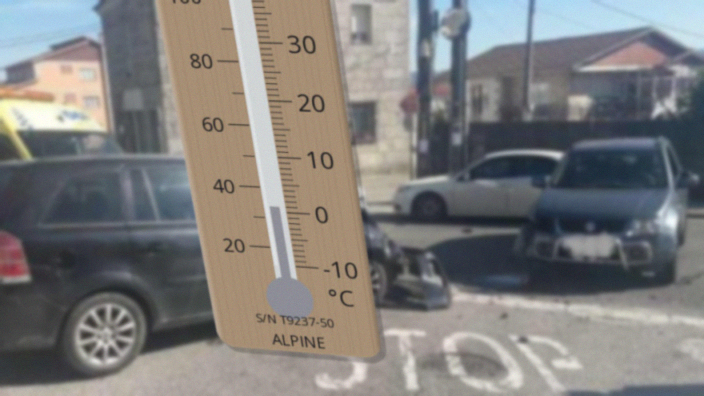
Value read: 1 °C
